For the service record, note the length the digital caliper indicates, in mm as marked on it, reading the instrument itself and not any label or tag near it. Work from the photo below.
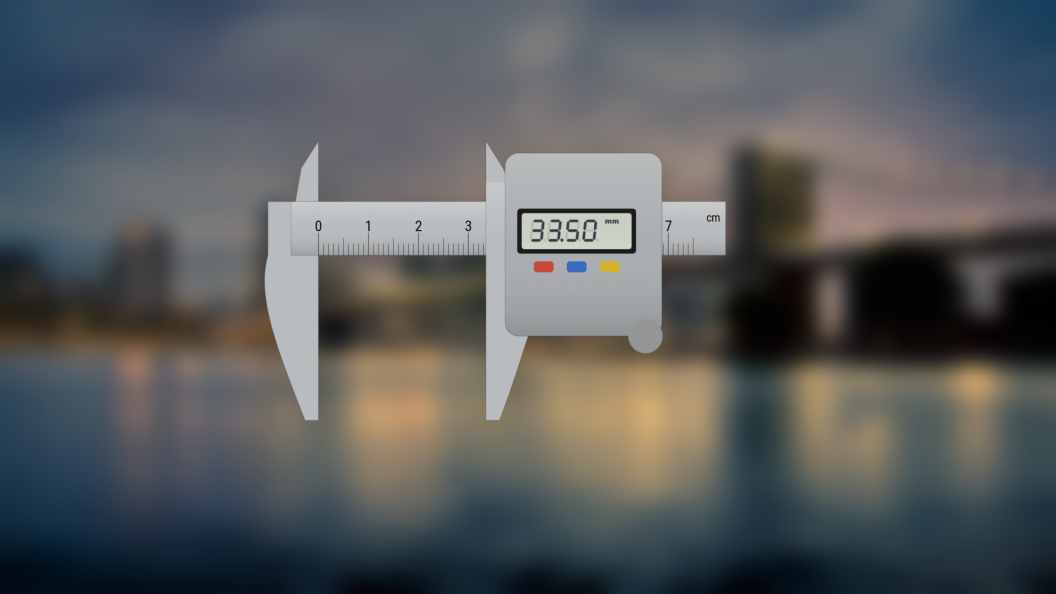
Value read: 33.50 mm
